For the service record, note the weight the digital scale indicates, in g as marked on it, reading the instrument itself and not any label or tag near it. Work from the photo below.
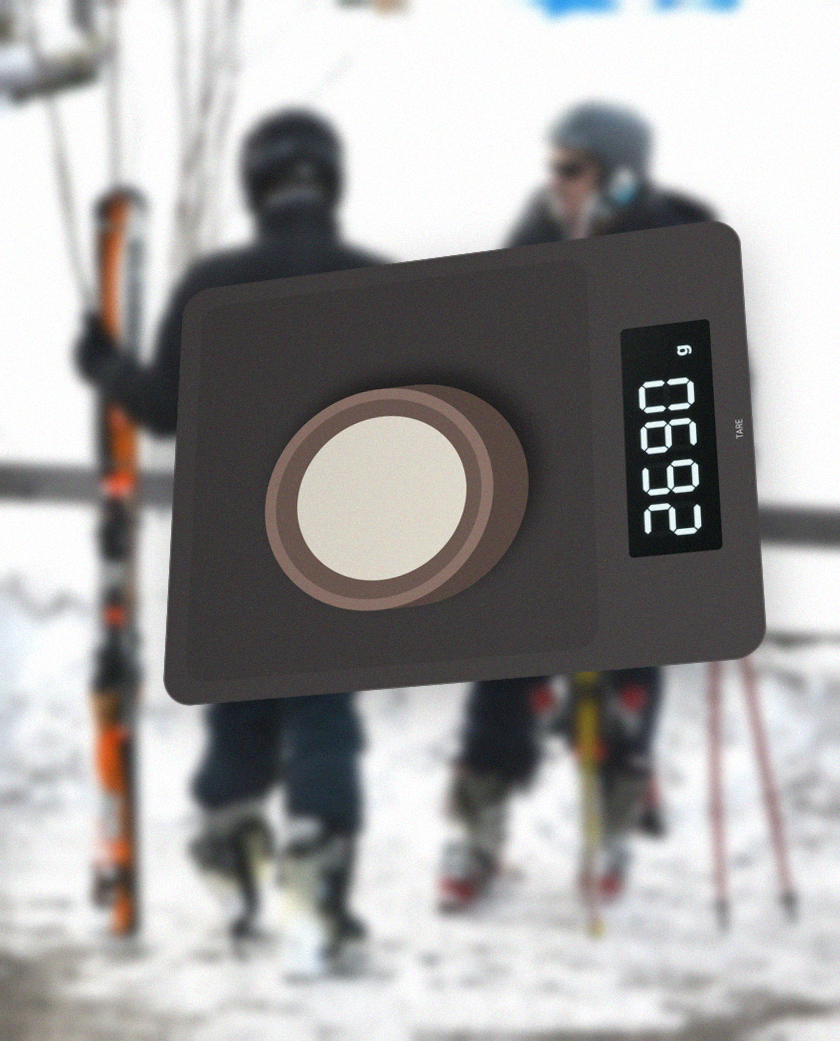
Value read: 2690 g
